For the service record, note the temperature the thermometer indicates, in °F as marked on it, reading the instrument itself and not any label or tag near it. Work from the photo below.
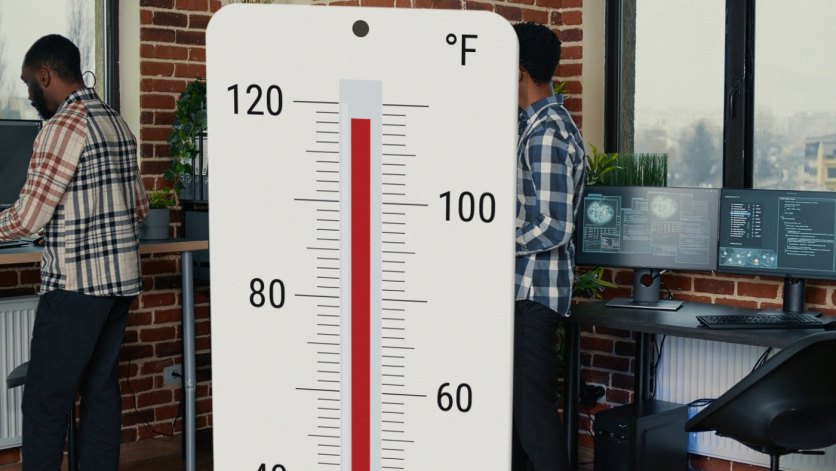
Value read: 117 °F
